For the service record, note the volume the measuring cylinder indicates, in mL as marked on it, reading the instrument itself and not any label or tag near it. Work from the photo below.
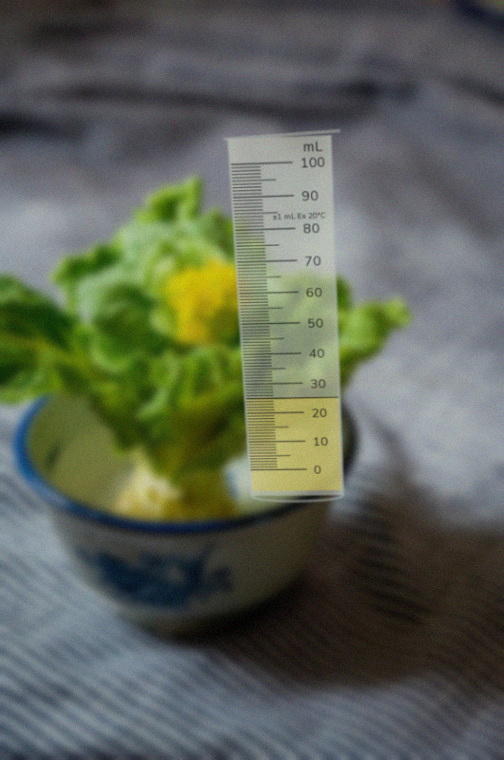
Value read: 25 mL
